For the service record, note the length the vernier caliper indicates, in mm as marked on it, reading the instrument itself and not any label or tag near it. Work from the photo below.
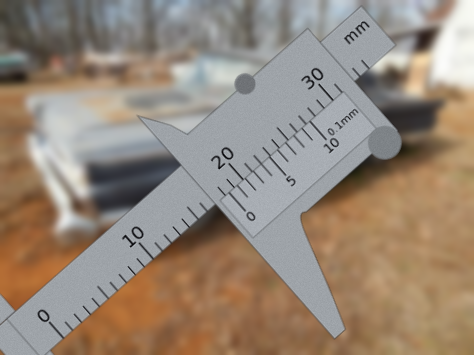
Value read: 18.4 mm
